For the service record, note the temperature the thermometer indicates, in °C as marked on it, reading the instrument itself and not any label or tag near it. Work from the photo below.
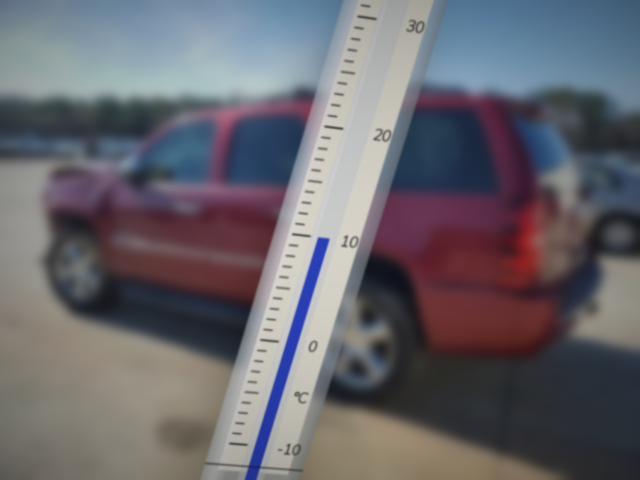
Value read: 10 °C
